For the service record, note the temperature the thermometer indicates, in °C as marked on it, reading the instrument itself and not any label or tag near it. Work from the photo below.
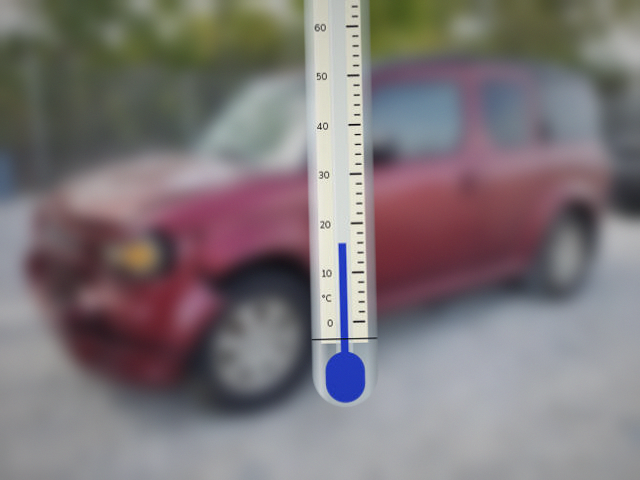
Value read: 16 °C
